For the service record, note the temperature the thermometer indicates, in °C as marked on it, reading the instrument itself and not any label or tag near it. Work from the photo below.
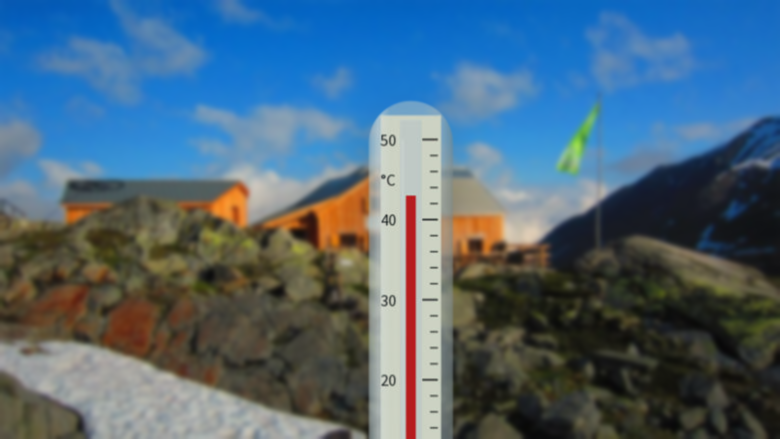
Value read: 43 °C
